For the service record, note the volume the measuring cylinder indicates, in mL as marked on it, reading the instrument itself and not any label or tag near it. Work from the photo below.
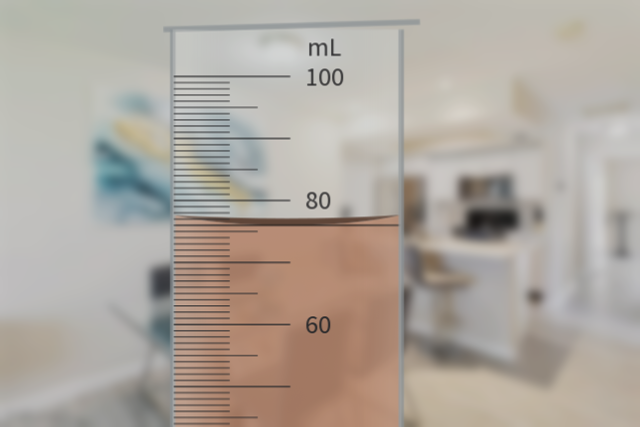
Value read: 76 mL
